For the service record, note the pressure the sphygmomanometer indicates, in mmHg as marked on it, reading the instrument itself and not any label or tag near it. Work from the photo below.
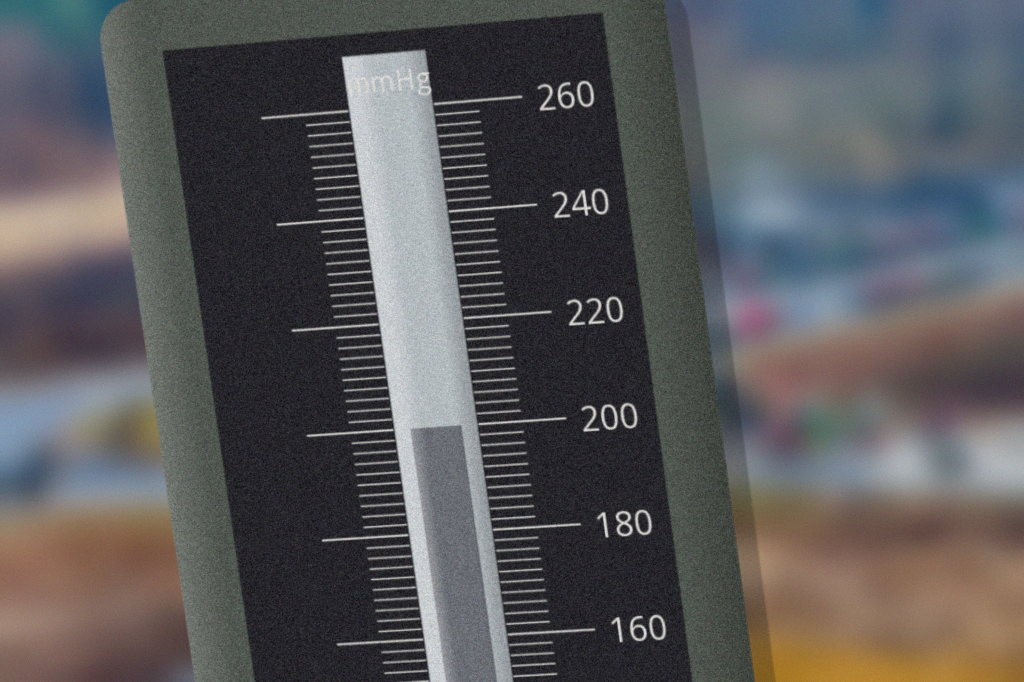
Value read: 200 mmHg
